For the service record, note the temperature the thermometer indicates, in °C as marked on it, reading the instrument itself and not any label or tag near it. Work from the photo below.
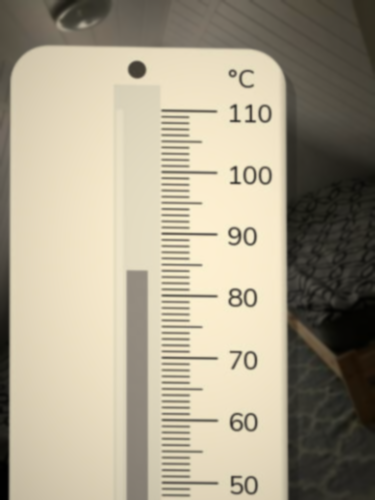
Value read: 84 °C
